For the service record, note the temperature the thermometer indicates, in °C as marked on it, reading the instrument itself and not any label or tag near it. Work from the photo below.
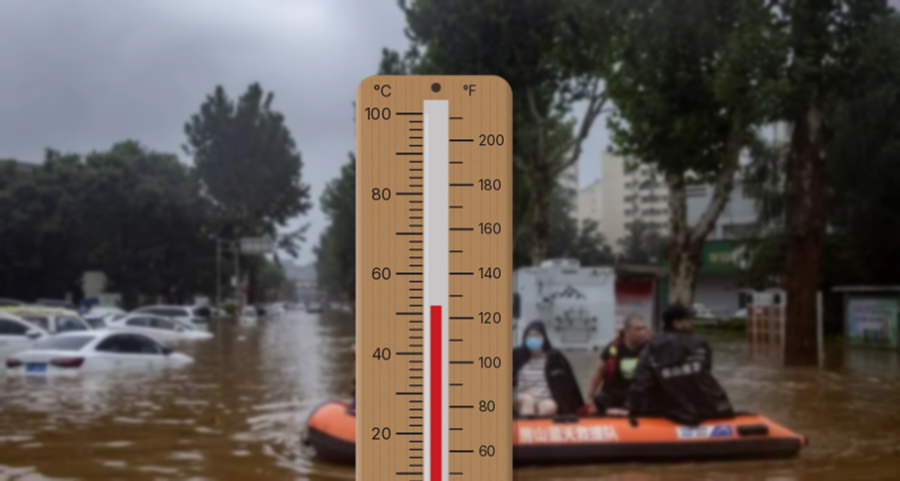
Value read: 52 °C
